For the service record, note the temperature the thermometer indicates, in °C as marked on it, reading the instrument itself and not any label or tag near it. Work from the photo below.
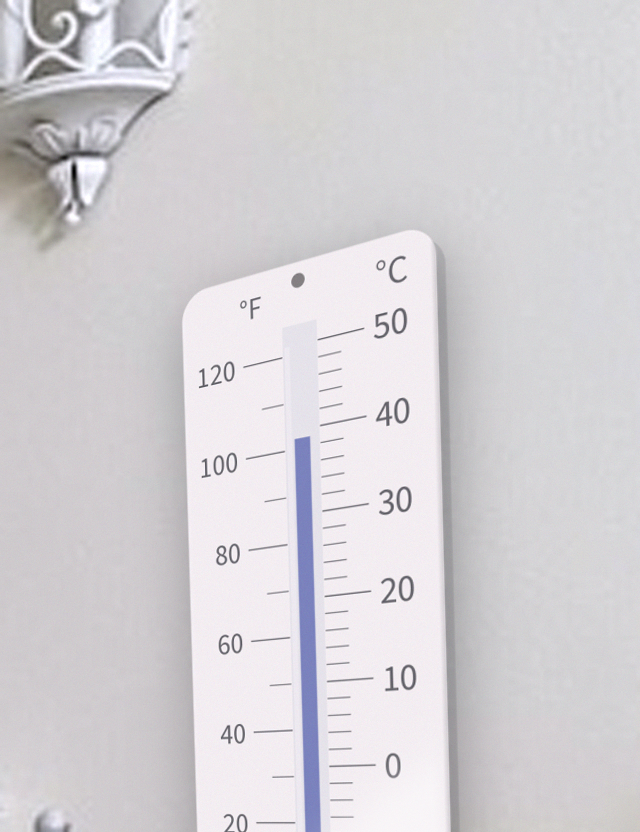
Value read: 39 °C
